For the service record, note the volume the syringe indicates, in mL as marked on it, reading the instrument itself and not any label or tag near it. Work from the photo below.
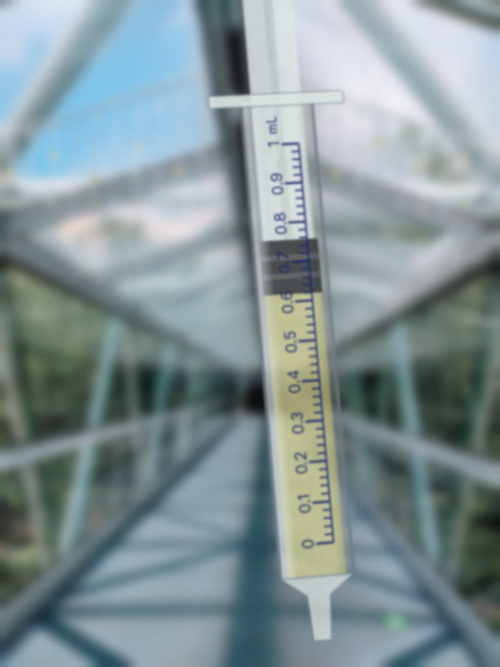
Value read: 0.62 mL
